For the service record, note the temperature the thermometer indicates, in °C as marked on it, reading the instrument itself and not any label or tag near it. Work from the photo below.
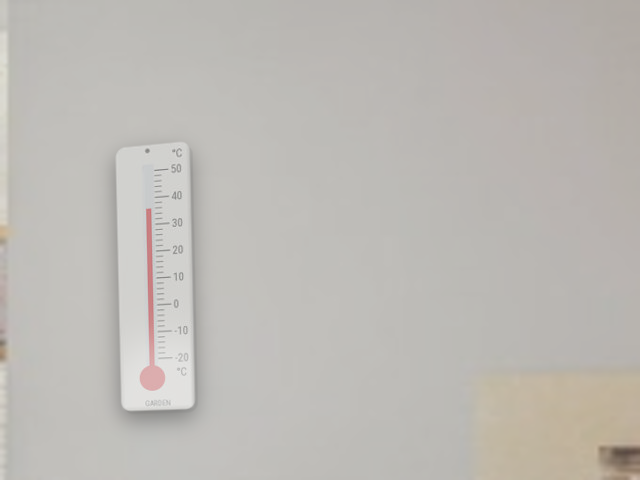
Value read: 36 °C
